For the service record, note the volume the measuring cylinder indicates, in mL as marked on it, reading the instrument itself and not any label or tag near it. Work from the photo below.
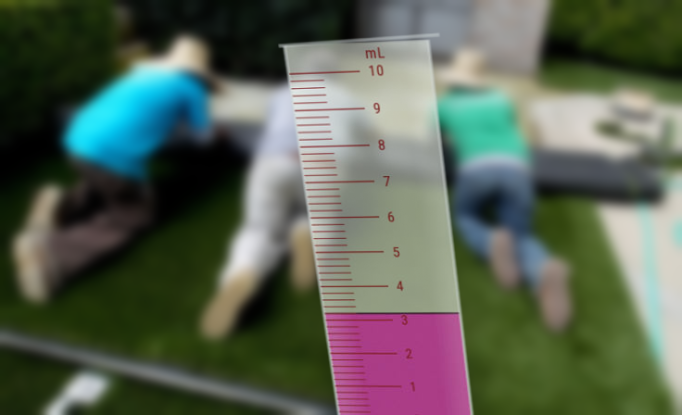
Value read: 3.2 mL
